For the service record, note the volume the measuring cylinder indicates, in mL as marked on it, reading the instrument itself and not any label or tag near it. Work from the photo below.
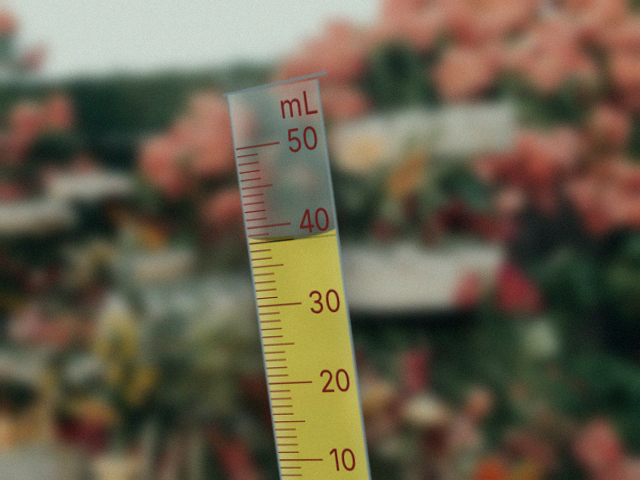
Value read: 38 mL
